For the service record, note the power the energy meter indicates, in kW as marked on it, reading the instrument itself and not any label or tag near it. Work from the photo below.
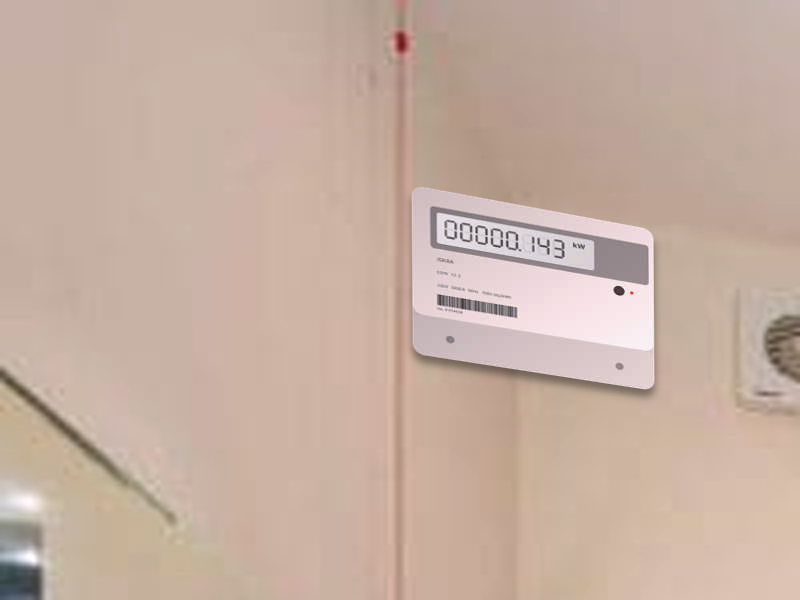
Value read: 0.143 kW
